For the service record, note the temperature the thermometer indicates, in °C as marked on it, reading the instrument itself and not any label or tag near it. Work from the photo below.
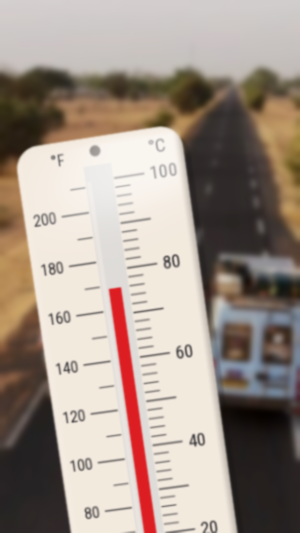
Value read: 76 °C
